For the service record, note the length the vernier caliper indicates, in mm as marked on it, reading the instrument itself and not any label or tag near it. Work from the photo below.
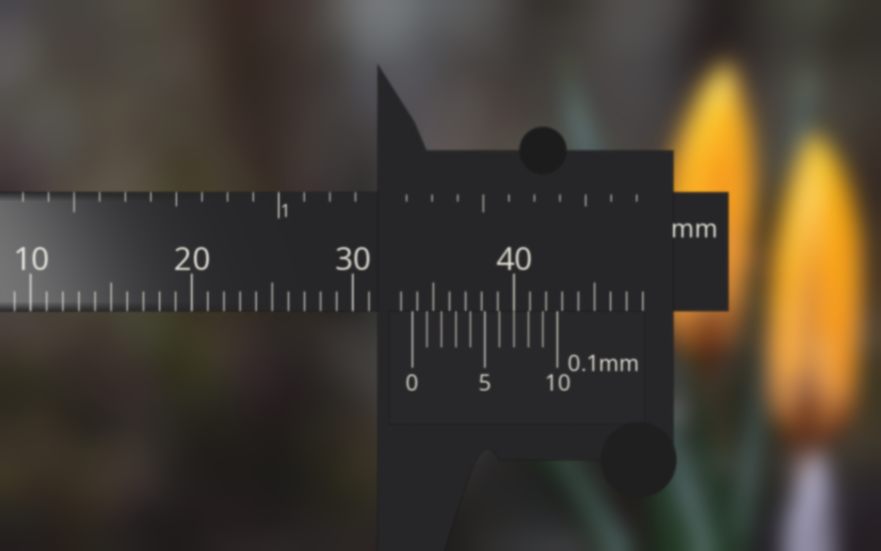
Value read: 33.7 mm
